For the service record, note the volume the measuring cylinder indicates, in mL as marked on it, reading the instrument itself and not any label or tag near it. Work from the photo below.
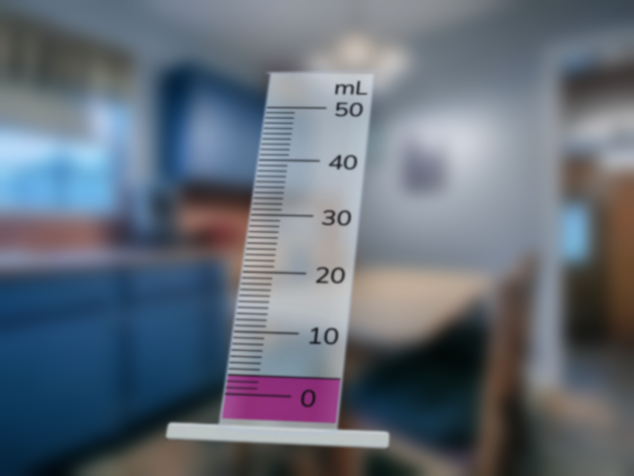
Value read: 3 mL
